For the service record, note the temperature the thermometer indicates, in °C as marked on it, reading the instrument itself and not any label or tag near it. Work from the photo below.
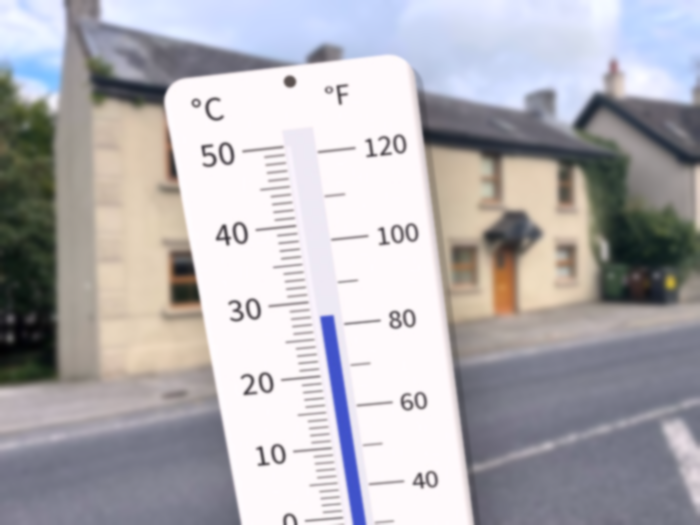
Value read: 28 °C
